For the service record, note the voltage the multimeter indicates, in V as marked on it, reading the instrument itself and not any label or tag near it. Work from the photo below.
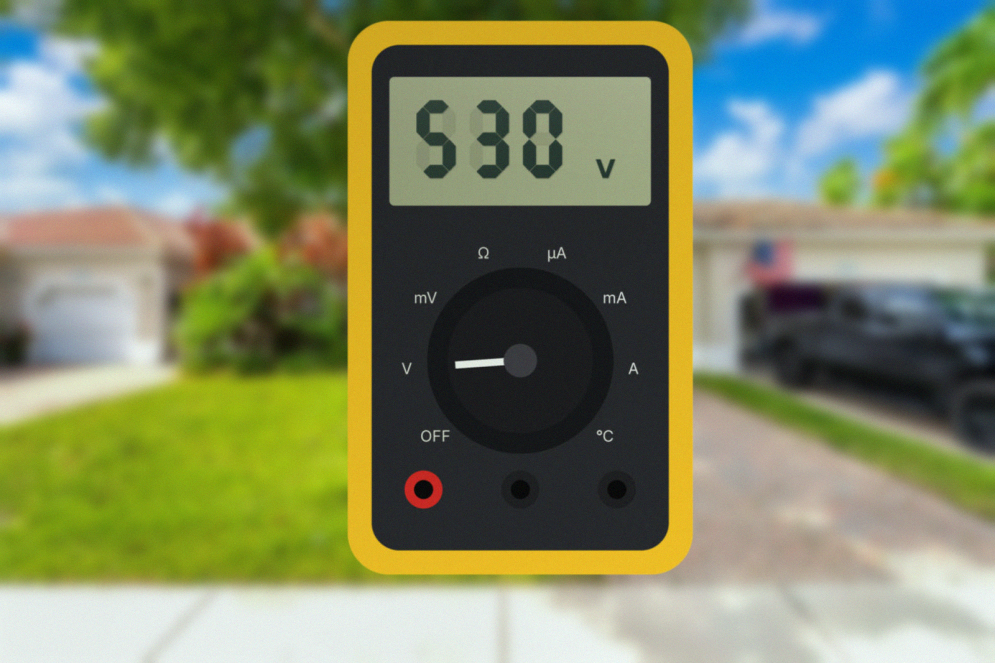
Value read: 530 V
